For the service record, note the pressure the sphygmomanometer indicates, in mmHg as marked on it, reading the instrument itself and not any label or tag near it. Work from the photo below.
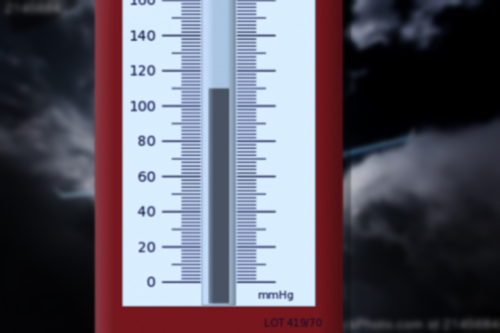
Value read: 110 mmHg
